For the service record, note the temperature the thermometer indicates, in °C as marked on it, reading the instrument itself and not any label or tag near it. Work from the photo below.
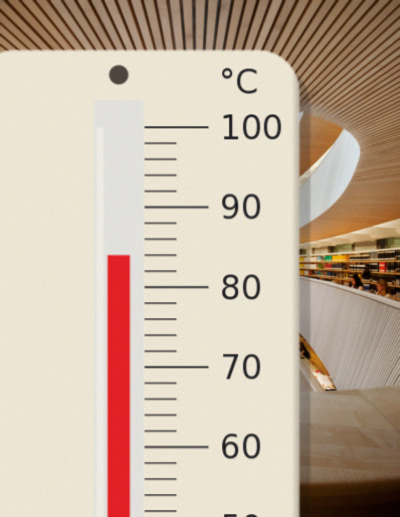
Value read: 84 °C
